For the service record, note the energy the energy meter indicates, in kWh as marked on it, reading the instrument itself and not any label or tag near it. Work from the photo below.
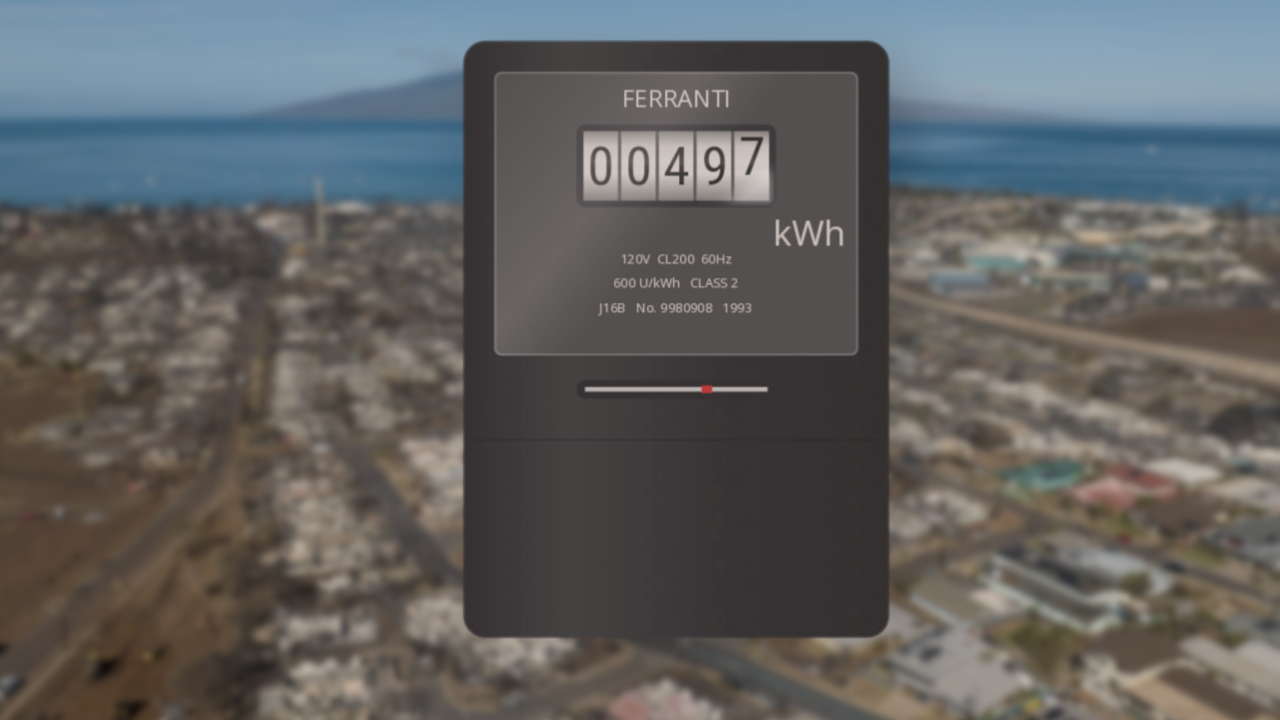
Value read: 497 kWh
